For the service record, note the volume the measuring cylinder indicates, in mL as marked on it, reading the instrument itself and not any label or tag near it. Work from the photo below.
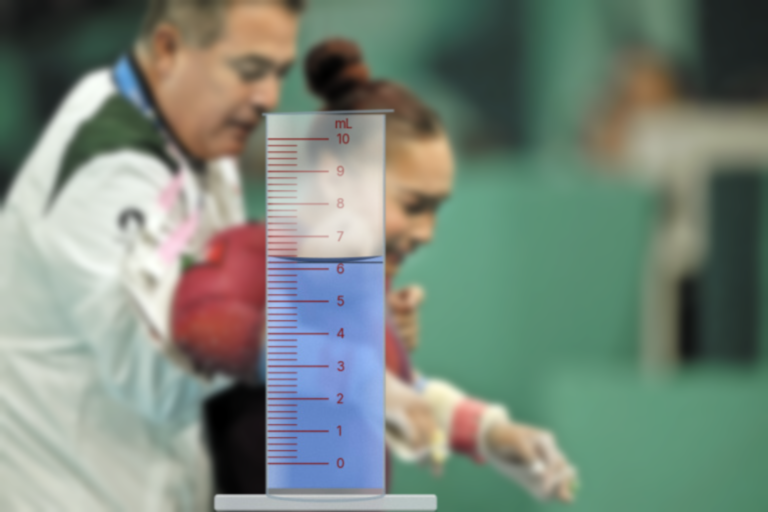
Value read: 6.2 mL
